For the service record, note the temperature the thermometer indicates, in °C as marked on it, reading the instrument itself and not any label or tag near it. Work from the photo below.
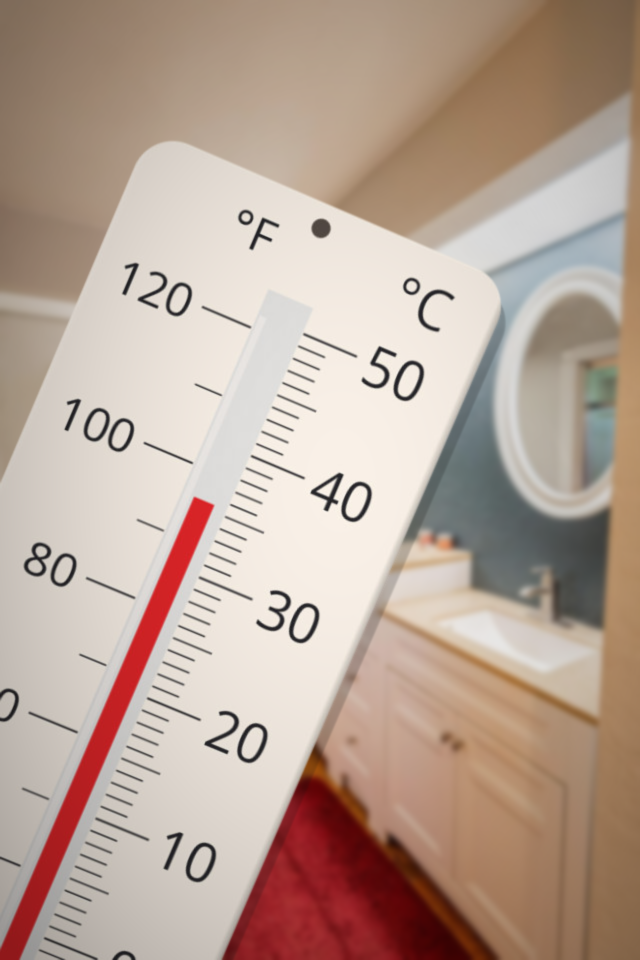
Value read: 35.5 °C
